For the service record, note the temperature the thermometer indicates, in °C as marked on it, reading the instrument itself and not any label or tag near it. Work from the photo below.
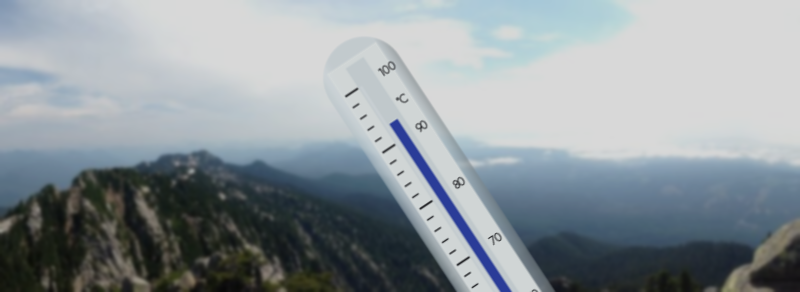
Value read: 93 °C
